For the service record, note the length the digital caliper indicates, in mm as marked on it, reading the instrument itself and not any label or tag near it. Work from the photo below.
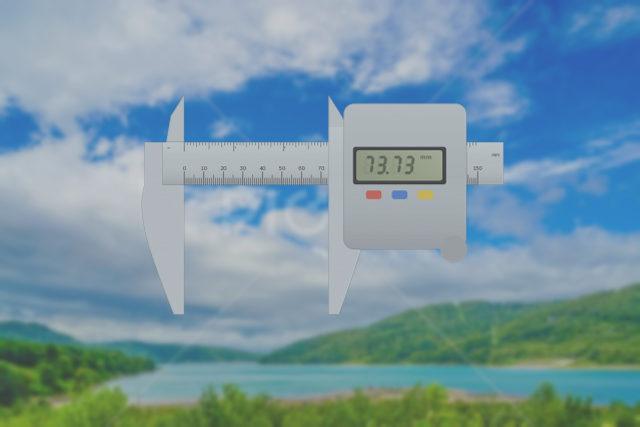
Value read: 73.73 mm
